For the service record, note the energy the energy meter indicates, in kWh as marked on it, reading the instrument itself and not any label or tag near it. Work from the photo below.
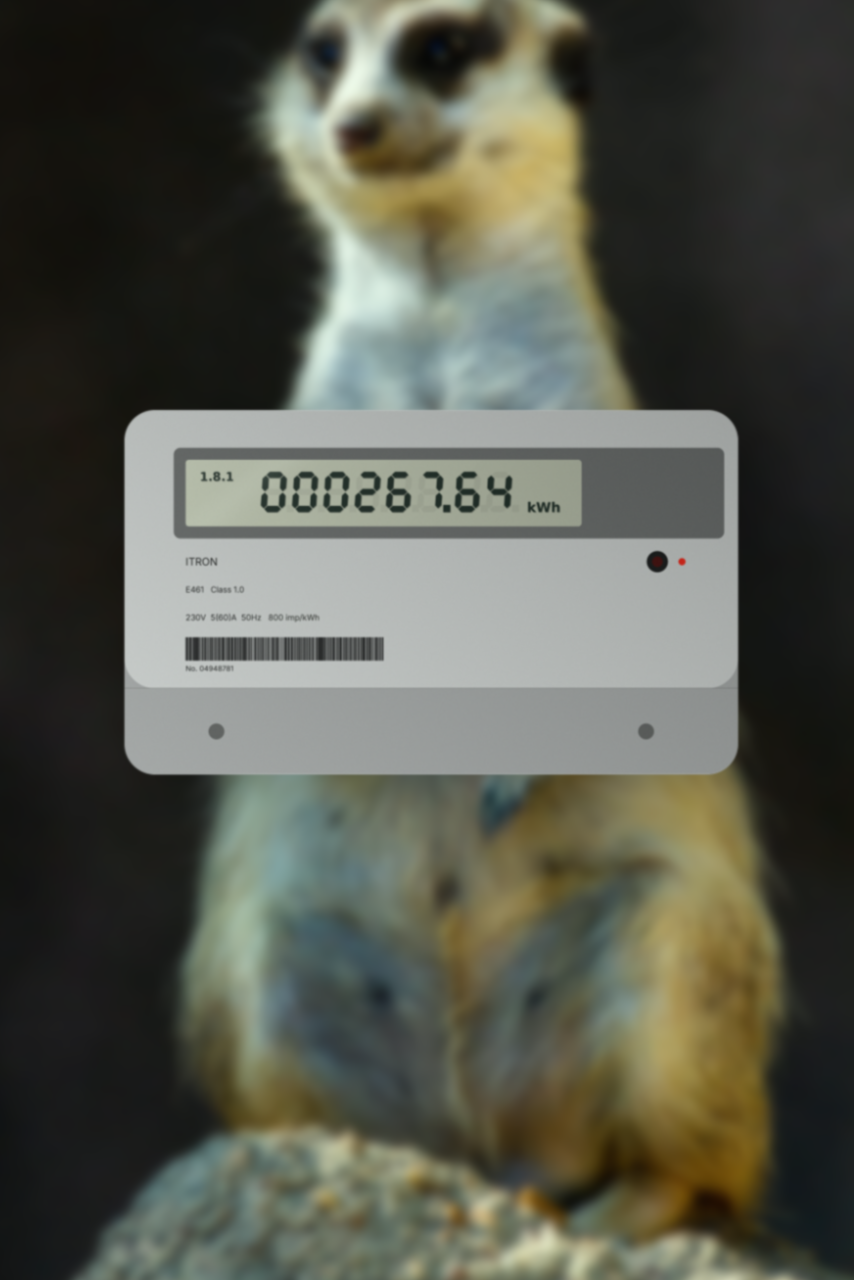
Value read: 267.64 kWh
